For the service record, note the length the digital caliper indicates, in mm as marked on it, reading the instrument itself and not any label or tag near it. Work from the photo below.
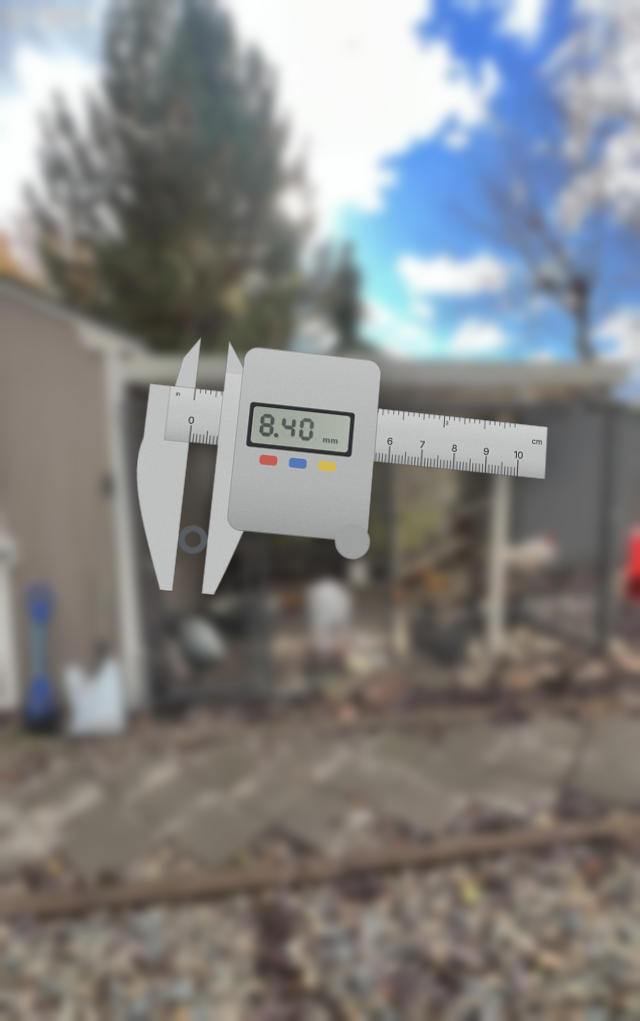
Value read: 8.40 mm
